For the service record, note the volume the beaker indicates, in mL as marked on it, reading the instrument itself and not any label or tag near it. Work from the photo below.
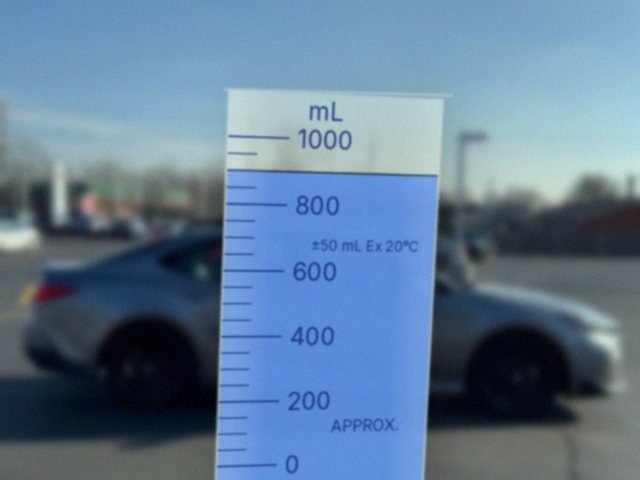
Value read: 900 mL
